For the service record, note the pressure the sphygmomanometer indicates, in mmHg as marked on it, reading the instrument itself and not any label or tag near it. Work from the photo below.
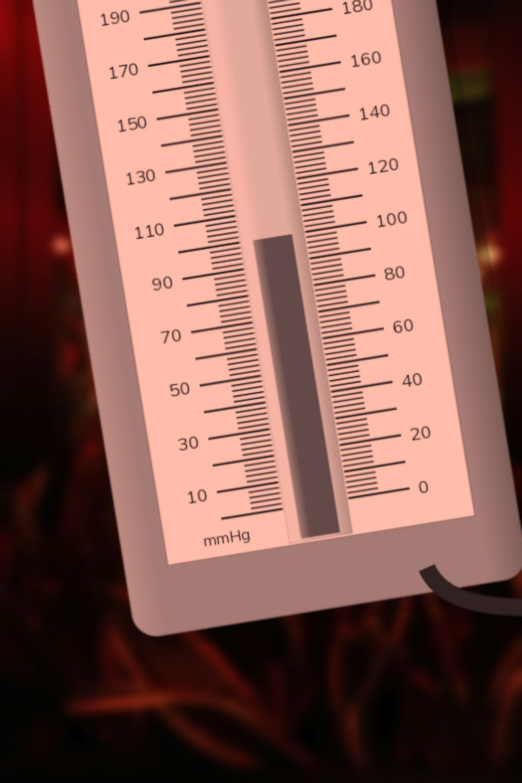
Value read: 100 mmHg
